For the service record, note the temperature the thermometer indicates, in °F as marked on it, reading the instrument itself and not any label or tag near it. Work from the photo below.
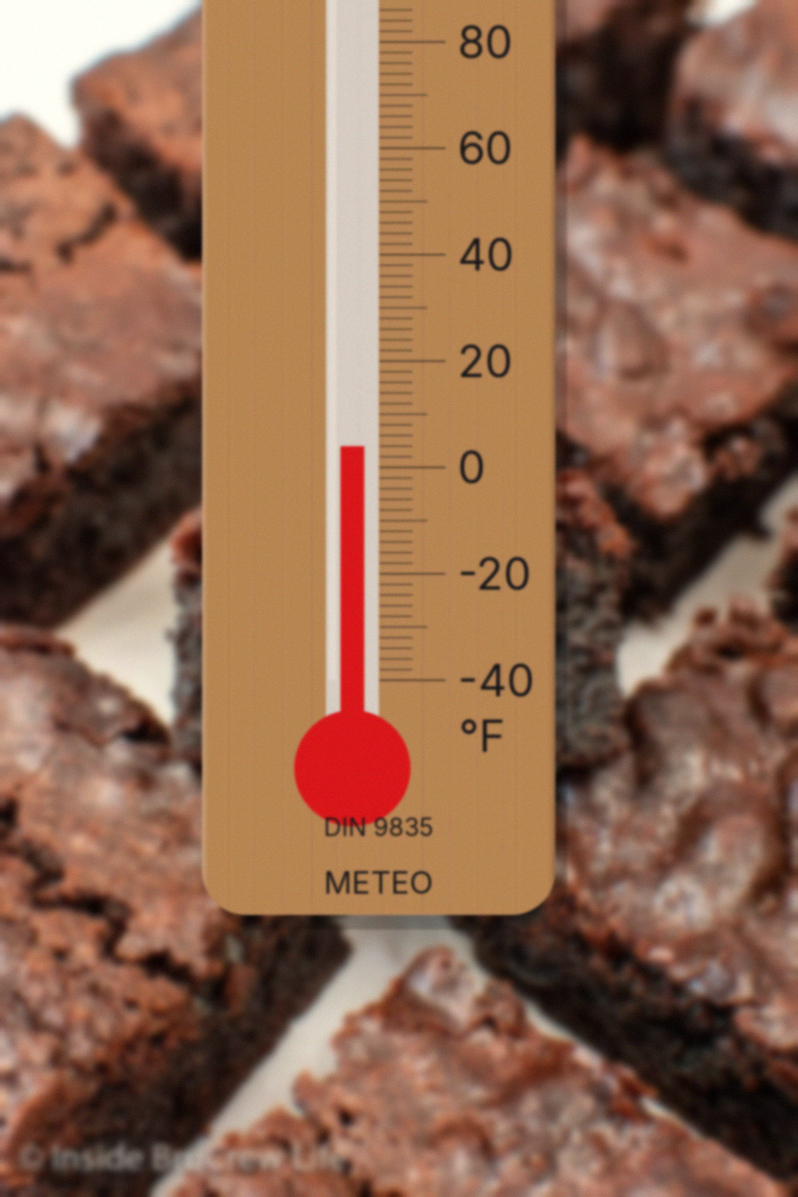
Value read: 4 °F
